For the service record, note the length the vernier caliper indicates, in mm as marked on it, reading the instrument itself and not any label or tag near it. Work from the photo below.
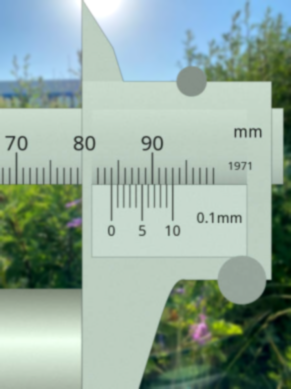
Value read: 84.0 mm
